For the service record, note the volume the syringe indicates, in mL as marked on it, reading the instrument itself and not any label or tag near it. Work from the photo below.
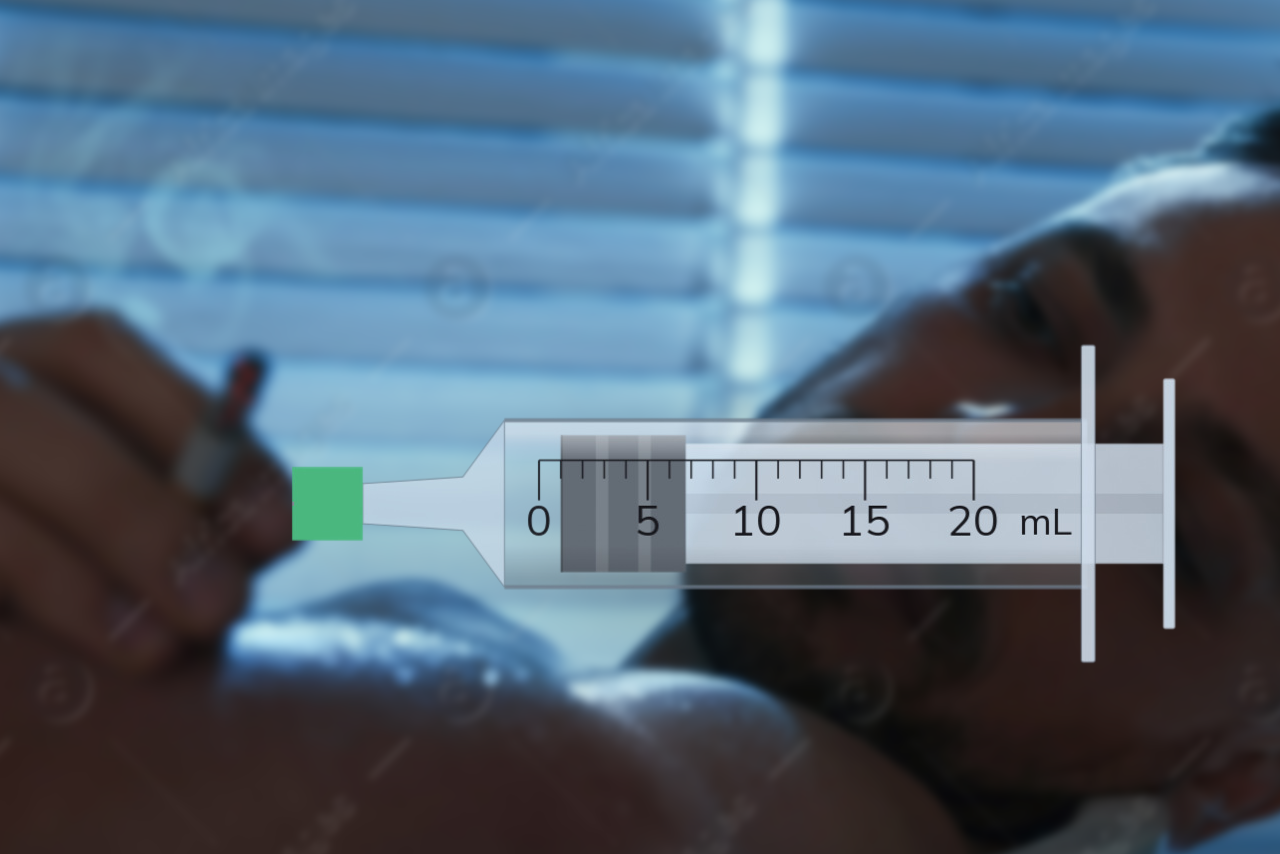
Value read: 1 mL
